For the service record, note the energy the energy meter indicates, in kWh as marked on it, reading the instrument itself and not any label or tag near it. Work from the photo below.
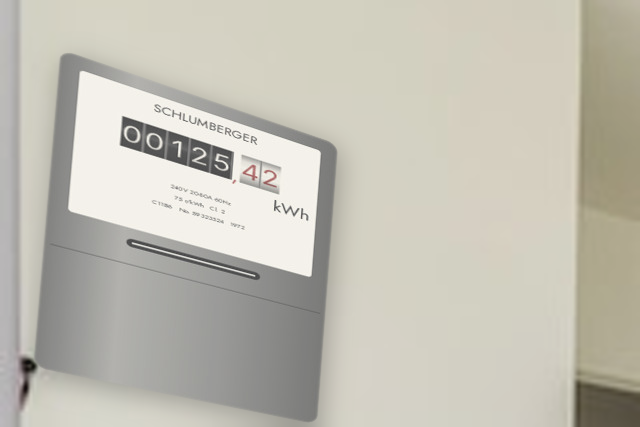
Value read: 125.42 kWh
